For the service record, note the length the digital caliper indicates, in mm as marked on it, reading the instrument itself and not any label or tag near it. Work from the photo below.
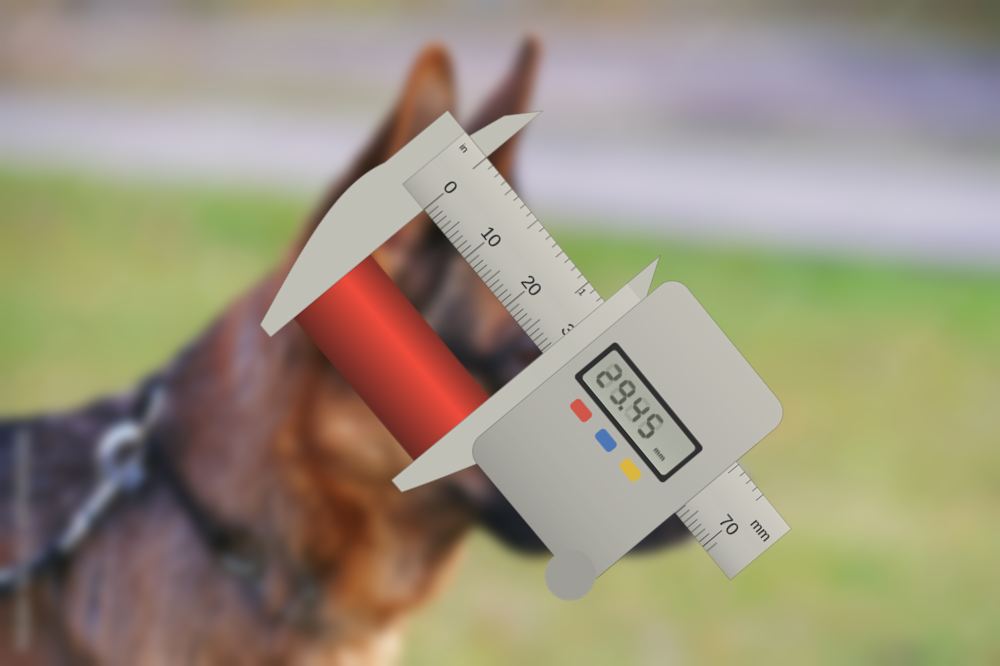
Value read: 29.45 mm
